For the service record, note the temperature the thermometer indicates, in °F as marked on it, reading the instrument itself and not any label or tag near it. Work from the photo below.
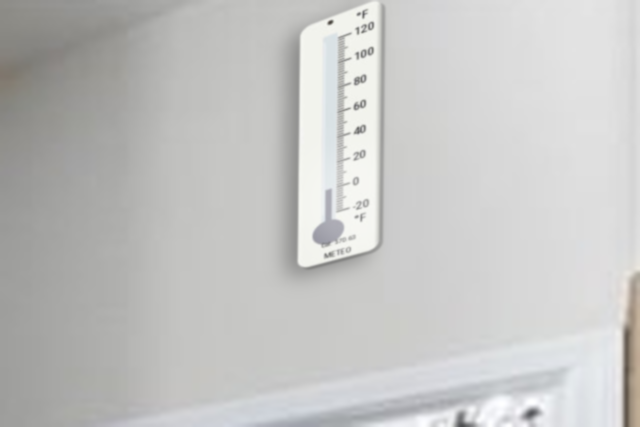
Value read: 0 °F
